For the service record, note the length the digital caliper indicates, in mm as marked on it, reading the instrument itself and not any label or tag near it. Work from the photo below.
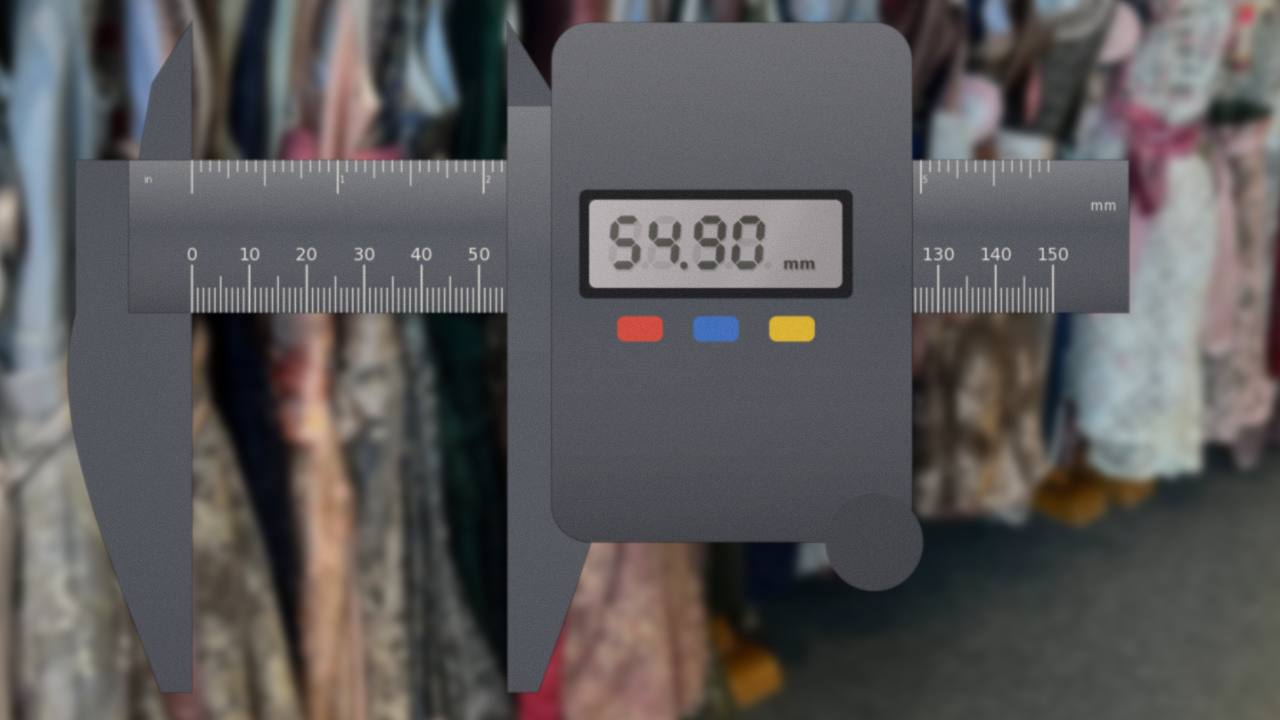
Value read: 54.90 mm
